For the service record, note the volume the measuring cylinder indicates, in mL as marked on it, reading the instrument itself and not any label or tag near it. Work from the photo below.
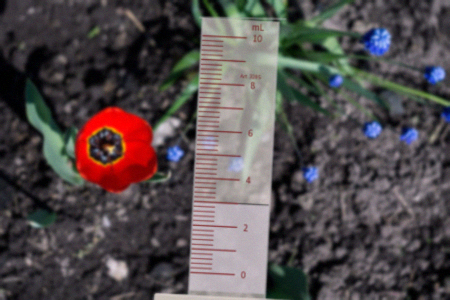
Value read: 3 mL
